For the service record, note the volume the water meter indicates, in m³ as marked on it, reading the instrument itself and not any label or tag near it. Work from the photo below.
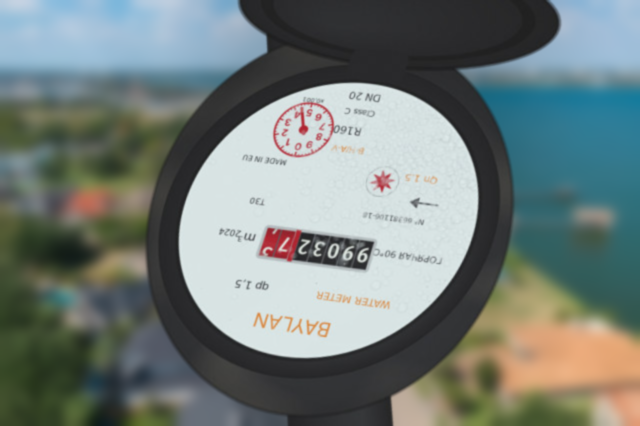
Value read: 99032.734 m³
